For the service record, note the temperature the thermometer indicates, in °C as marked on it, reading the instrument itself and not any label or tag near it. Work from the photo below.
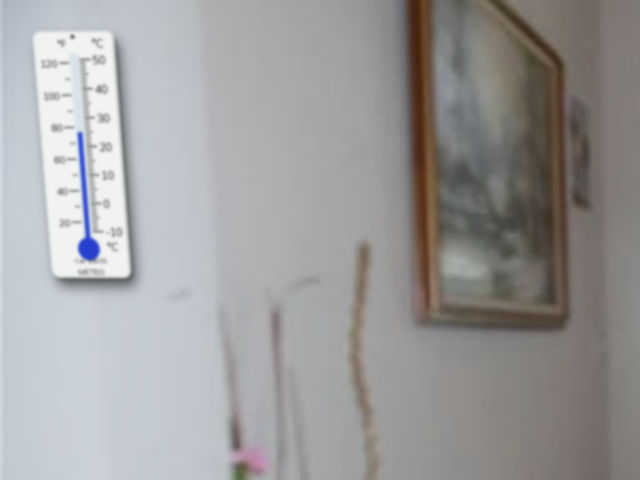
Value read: 25 °C
